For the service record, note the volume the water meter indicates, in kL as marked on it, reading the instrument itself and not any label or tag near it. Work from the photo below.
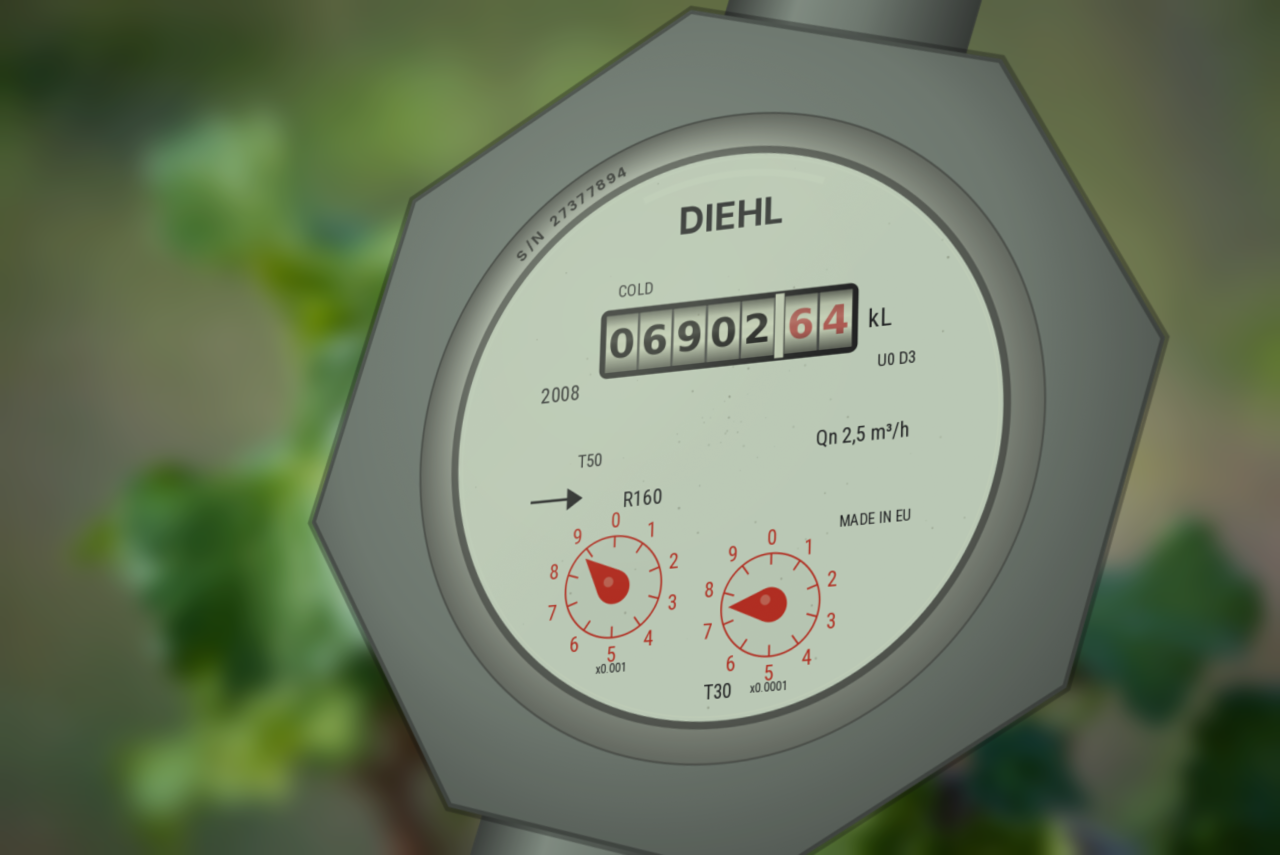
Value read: 6902.6487 kL
